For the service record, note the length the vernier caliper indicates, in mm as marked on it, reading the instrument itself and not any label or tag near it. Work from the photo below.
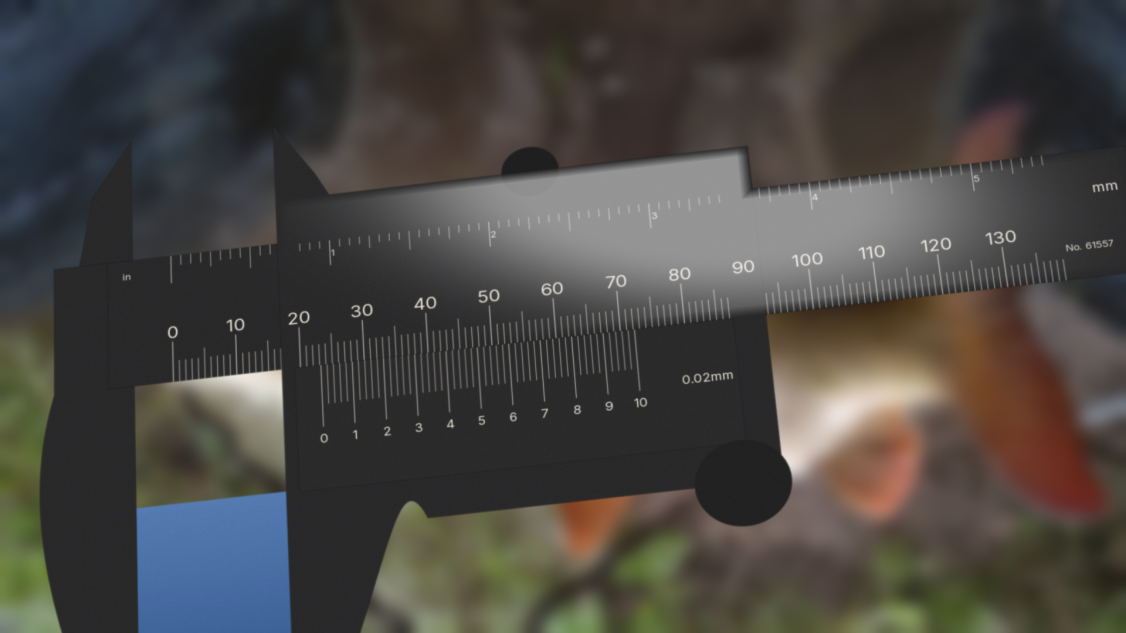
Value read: 23.2 mm
